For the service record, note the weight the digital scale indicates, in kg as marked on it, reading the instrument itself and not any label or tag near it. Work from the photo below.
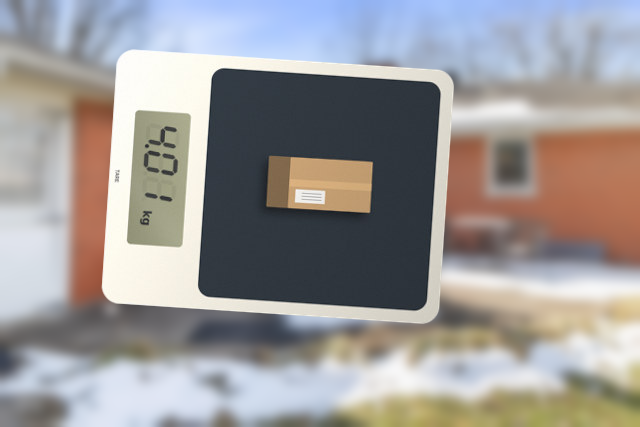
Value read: 4.01 kg
